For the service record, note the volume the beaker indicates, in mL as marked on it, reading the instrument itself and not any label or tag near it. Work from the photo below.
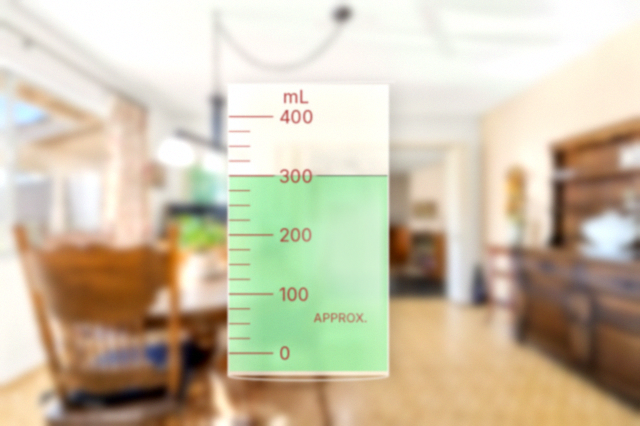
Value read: 300 mL
